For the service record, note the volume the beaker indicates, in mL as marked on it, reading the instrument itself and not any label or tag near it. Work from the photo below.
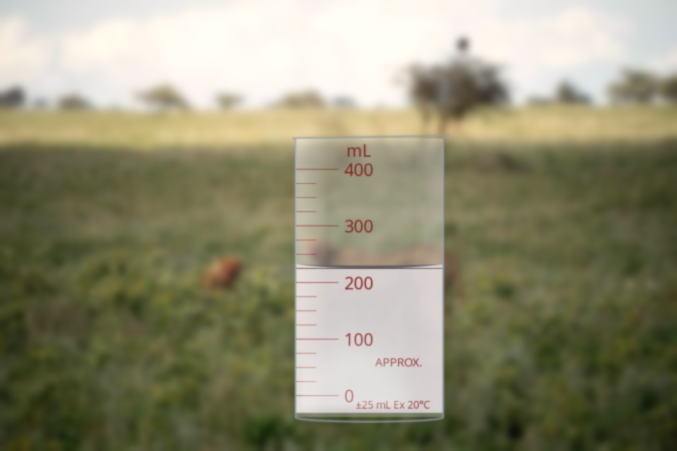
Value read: 225 mL
